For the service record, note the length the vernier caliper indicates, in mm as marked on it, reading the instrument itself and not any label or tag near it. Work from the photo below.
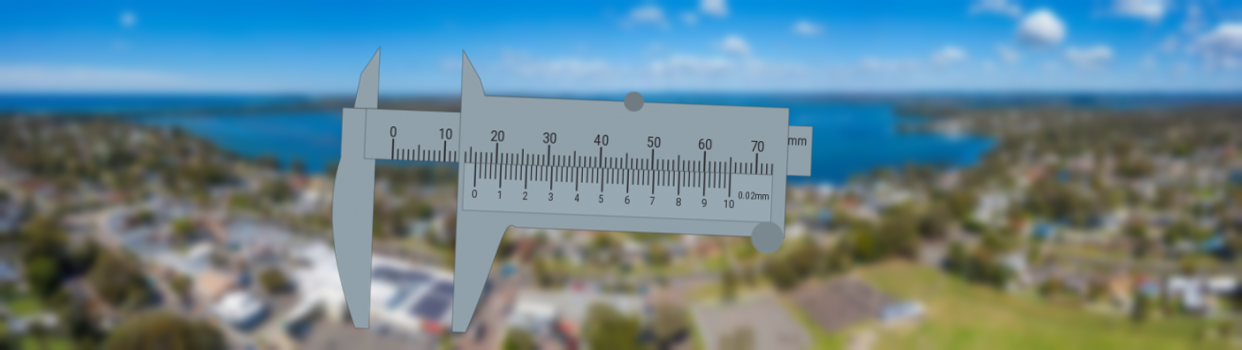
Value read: 16.0 mm
